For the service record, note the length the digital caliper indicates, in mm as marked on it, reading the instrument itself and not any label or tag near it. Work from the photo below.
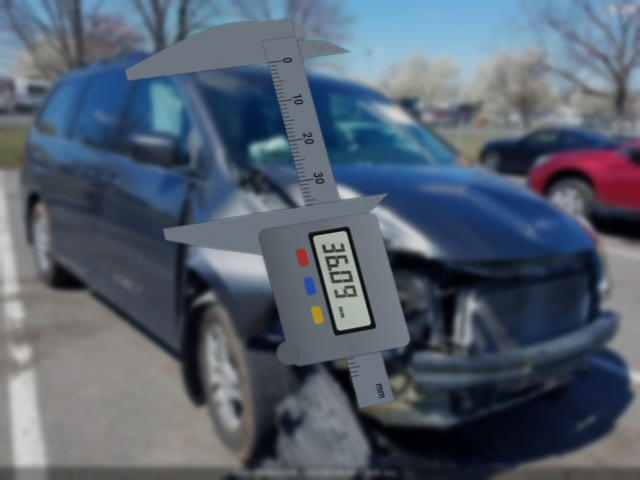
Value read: 36.09 mm
